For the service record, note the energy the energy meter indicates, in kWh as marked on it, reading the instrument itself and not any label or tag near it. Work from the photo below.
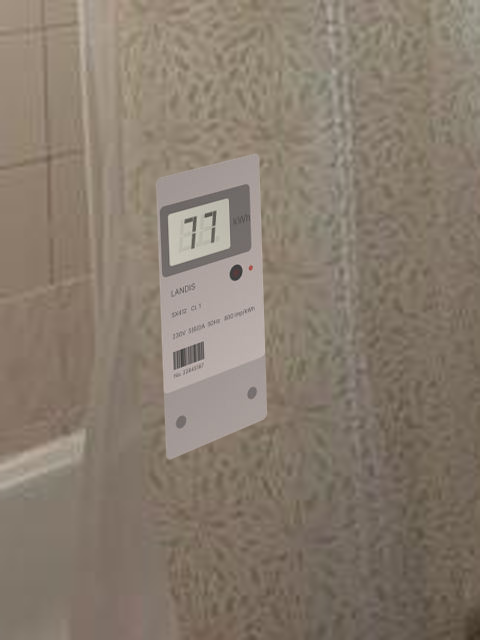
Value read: 77 kWh
